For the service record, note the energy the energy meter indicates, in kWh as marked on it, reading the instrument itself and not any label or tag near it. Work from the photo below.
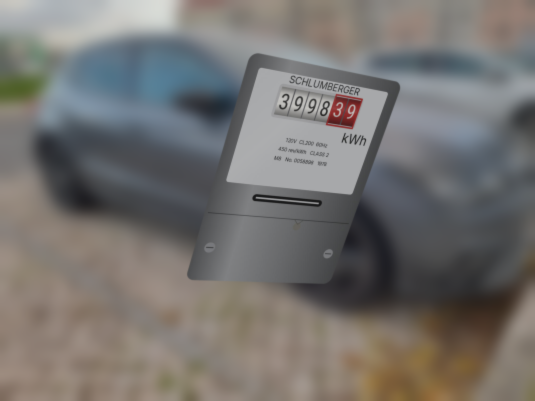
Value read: 3998.39 kWh
